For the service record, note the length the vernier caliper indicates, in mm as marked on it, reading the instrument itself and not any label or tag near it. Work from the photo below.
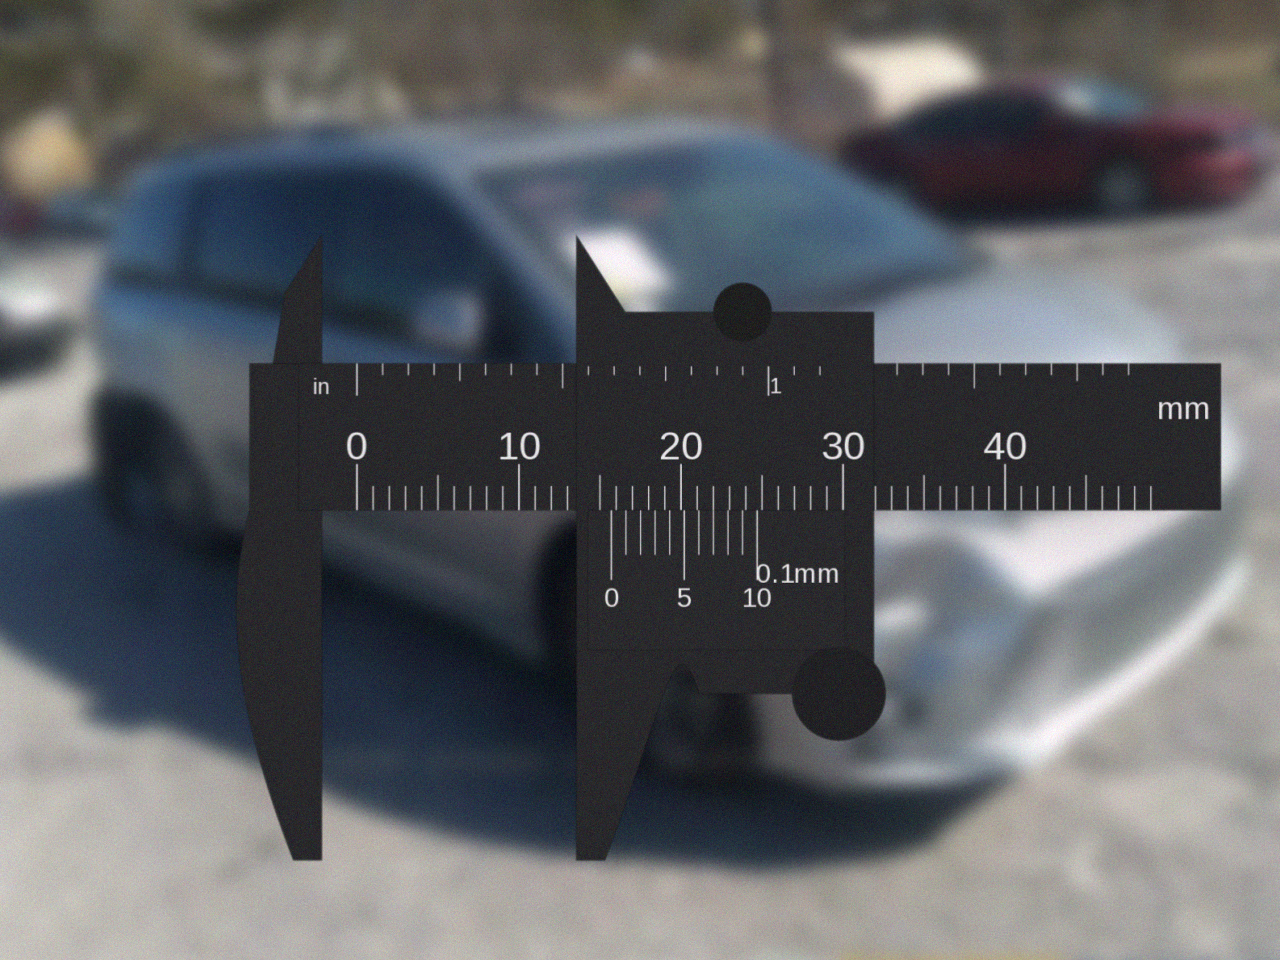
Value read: 15.7 mm
